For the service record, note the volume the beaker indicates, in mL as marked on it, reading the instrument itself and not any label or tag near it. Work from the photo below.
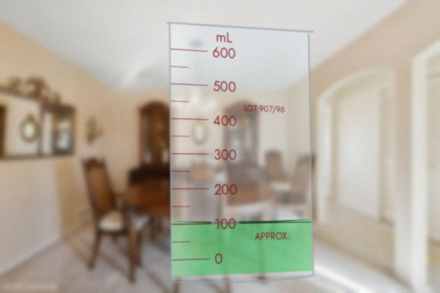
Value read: 100 mL
